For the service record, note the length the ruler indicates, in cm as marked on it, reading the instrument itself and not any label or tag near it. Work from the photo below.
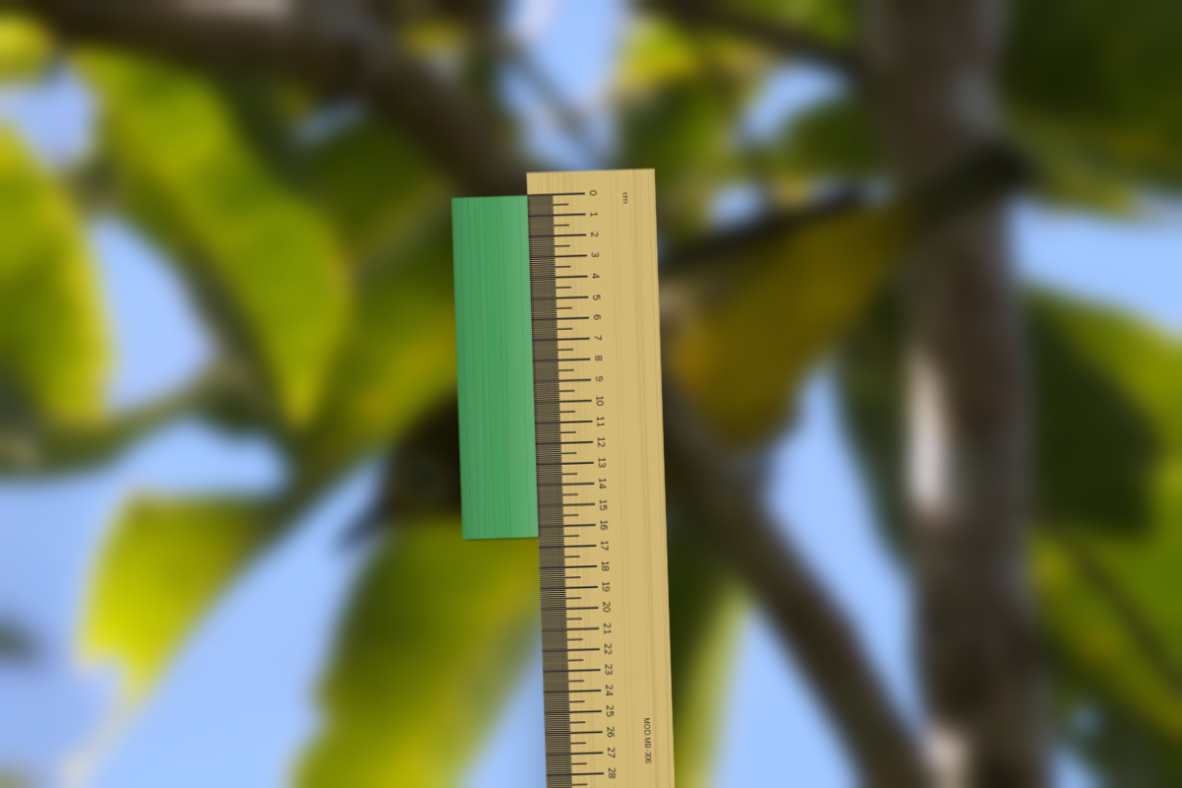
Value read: 16.5 cm
